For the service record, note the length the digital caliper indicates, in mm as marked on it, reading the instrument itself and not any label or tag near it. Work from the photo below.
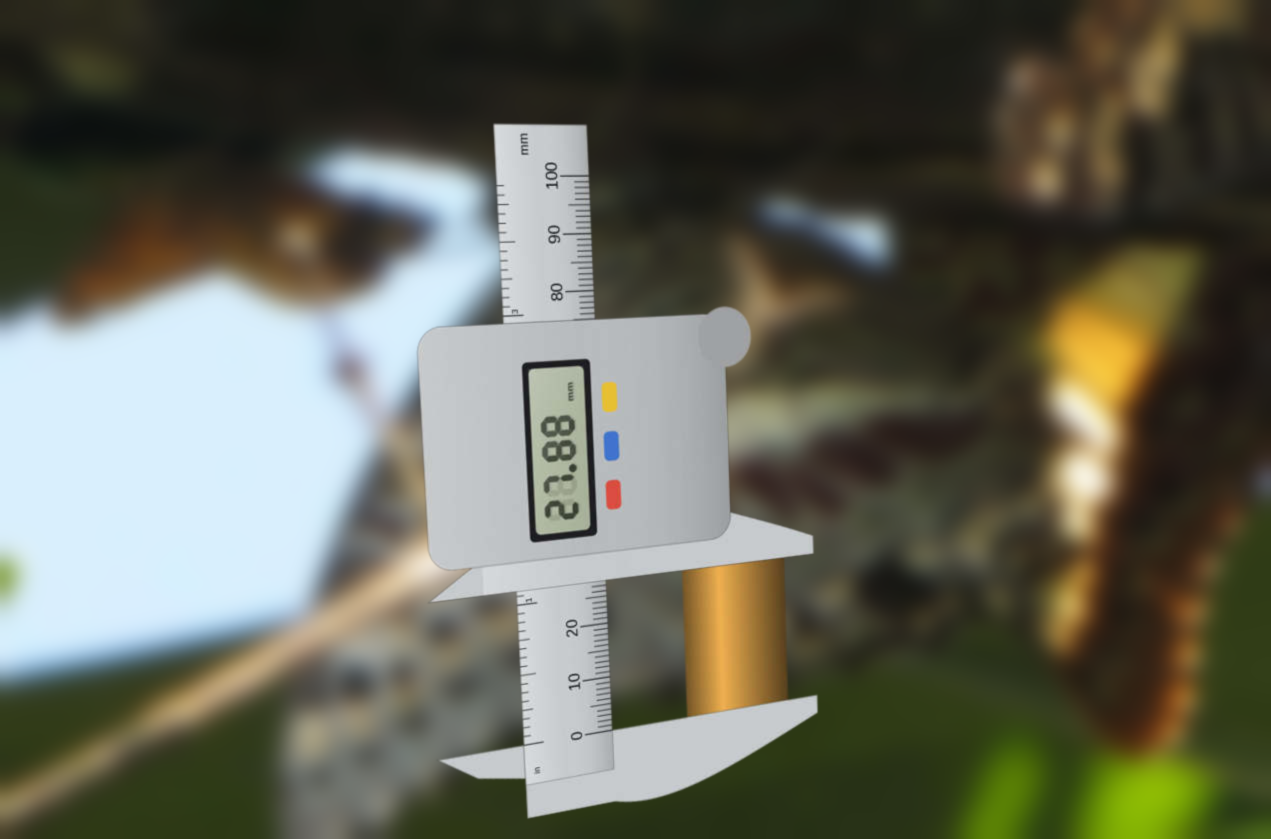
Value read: 27.88 mm
